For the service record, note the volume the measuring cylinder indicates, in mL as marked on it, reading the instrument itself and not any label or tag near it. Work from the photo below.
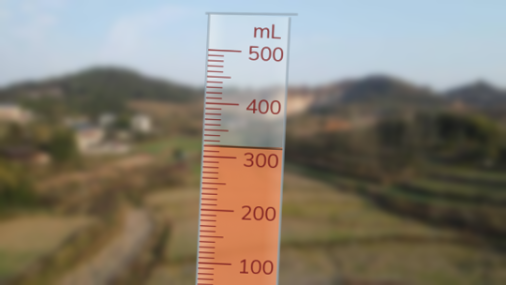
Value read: 320 mL
